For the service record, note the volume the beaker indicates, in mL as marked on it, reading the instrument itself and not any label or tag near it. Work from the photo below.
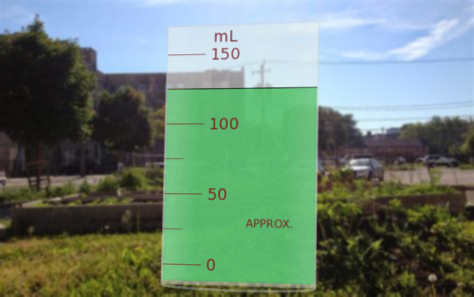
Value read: 125 mL
